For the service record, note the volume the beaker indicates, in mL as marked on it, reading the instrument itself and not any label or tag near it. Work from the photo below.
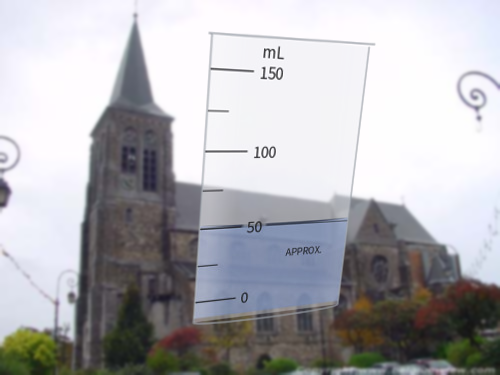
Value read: 50 mL
